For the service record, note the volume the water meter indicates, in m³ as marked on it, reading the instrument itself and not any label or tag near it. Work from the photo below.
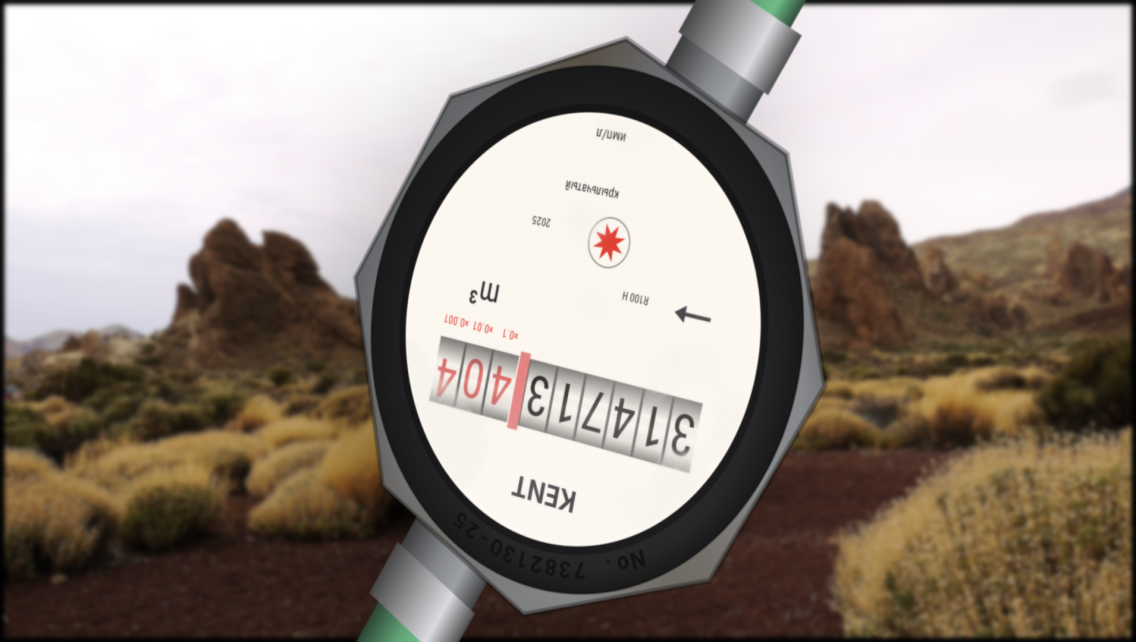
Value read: 314713.404 m³
